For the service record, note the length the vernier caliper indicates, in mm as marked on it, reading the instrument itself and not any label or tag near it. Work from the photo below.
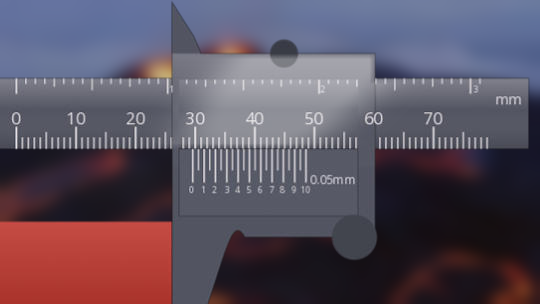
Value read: 29.6 mm
